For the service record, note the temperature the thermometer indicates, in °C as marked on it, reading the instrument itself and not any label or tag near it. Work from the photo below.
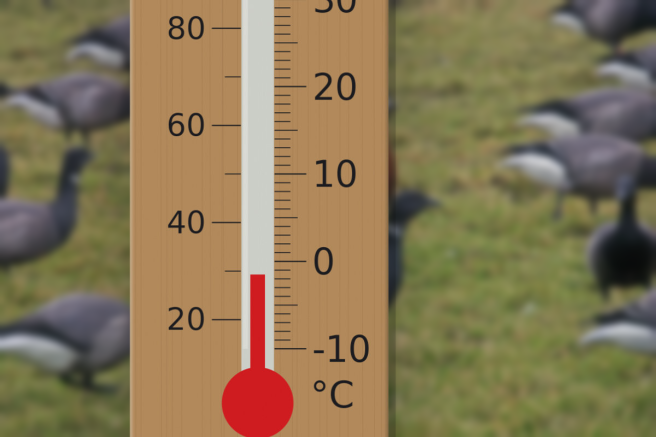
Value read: -1.5 °C
